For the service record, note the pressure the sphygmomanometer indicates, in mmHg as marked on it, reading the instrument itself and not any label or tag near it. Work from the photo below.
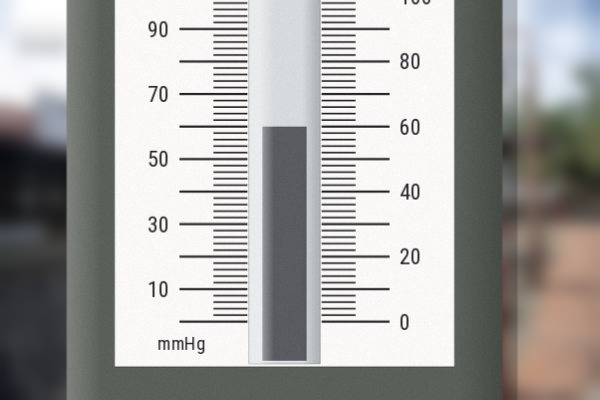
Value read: 60 mmHg
